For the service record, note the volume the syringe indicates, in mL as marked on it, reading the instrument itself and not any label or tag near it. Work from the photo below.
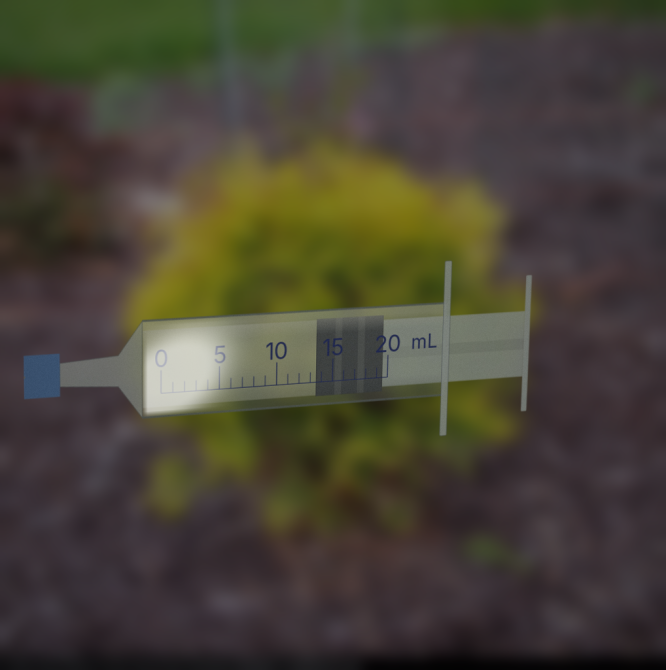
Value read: 13.5 mL
